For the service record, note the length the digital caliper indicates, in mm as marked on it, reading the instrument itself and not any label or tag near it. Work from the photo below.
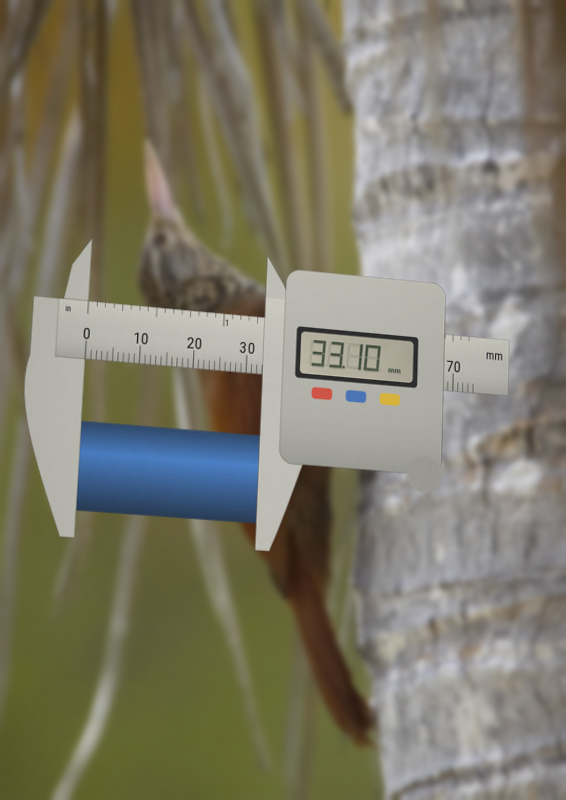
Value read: 33.10 mm
